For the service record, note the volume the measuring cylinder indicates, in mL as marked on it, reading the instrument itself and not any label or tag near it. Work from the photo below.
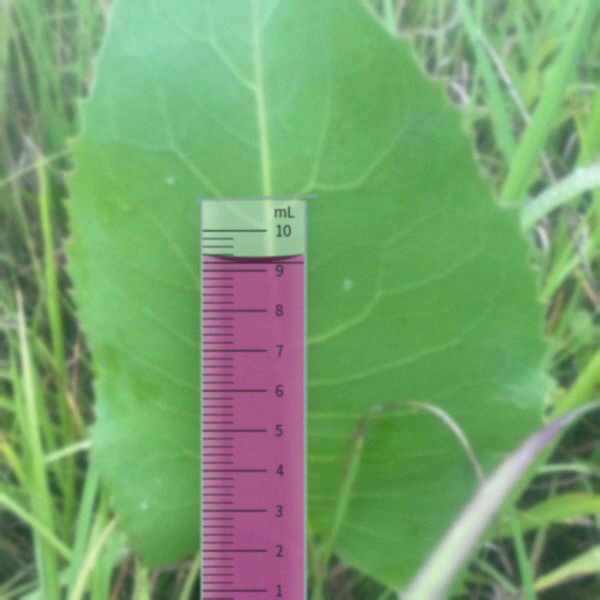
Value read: 9.2 mL
